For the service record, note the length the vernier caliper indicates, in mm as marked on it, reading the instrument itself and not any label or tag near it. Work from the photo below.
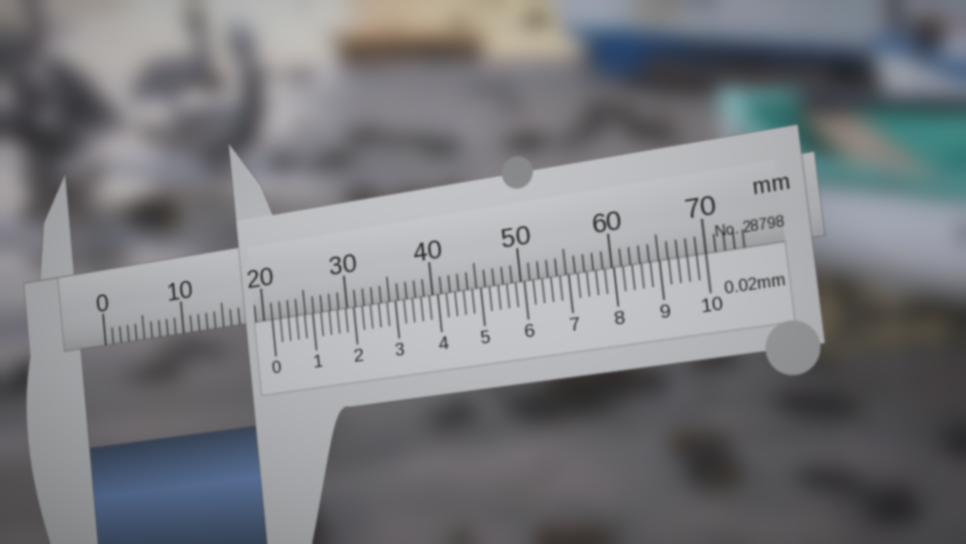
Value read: 21.0 mm
